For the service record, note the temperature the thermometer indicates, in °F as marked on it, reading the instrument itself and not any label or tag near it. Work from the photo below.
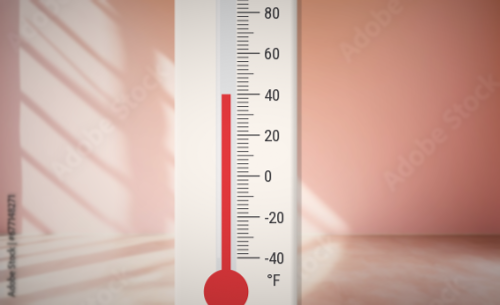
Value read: 40 °F
